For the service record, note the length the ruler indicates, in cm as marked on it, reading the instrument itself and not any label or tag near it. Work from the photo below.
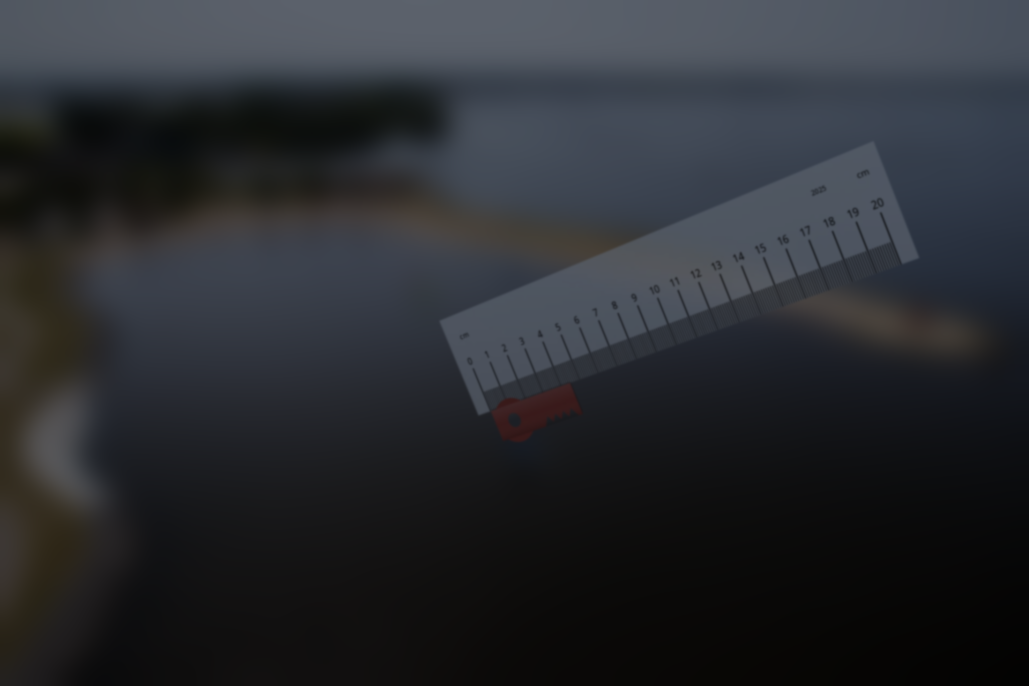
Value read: 4.5 cm
